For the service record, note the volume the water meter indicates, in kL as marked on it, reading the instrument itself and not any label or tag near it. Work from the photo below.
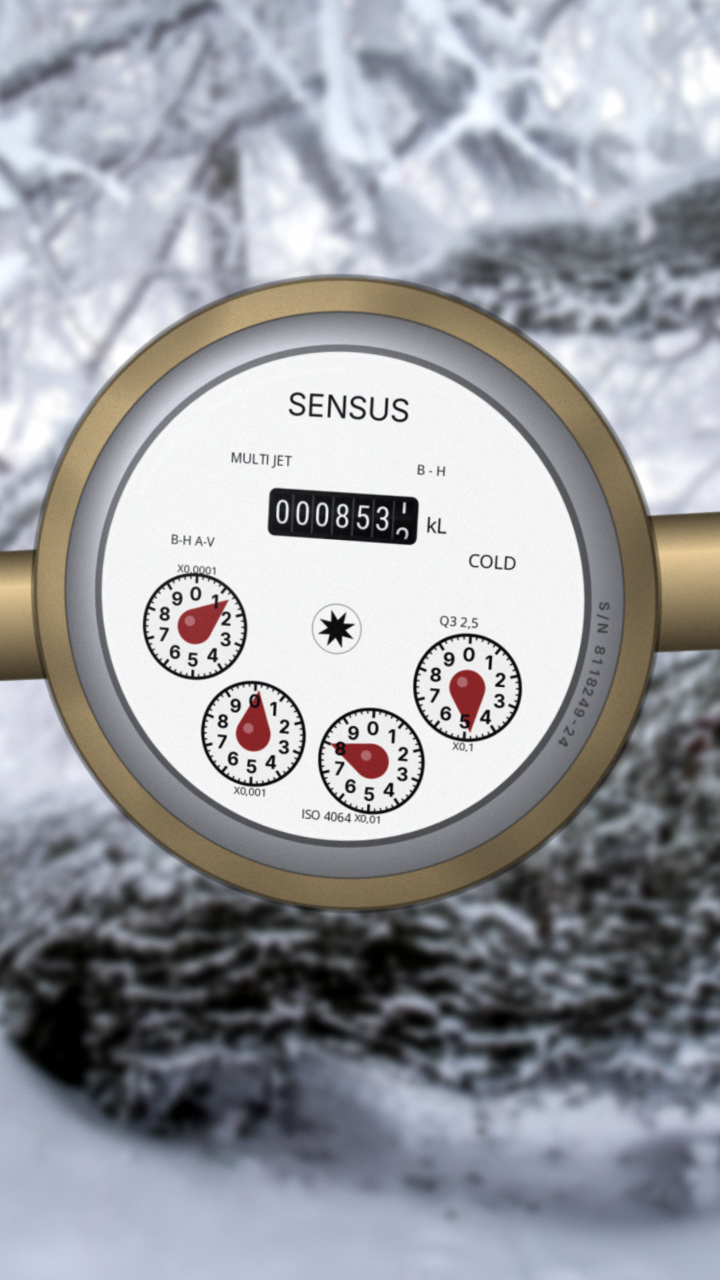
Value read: 8531.4801 kL
